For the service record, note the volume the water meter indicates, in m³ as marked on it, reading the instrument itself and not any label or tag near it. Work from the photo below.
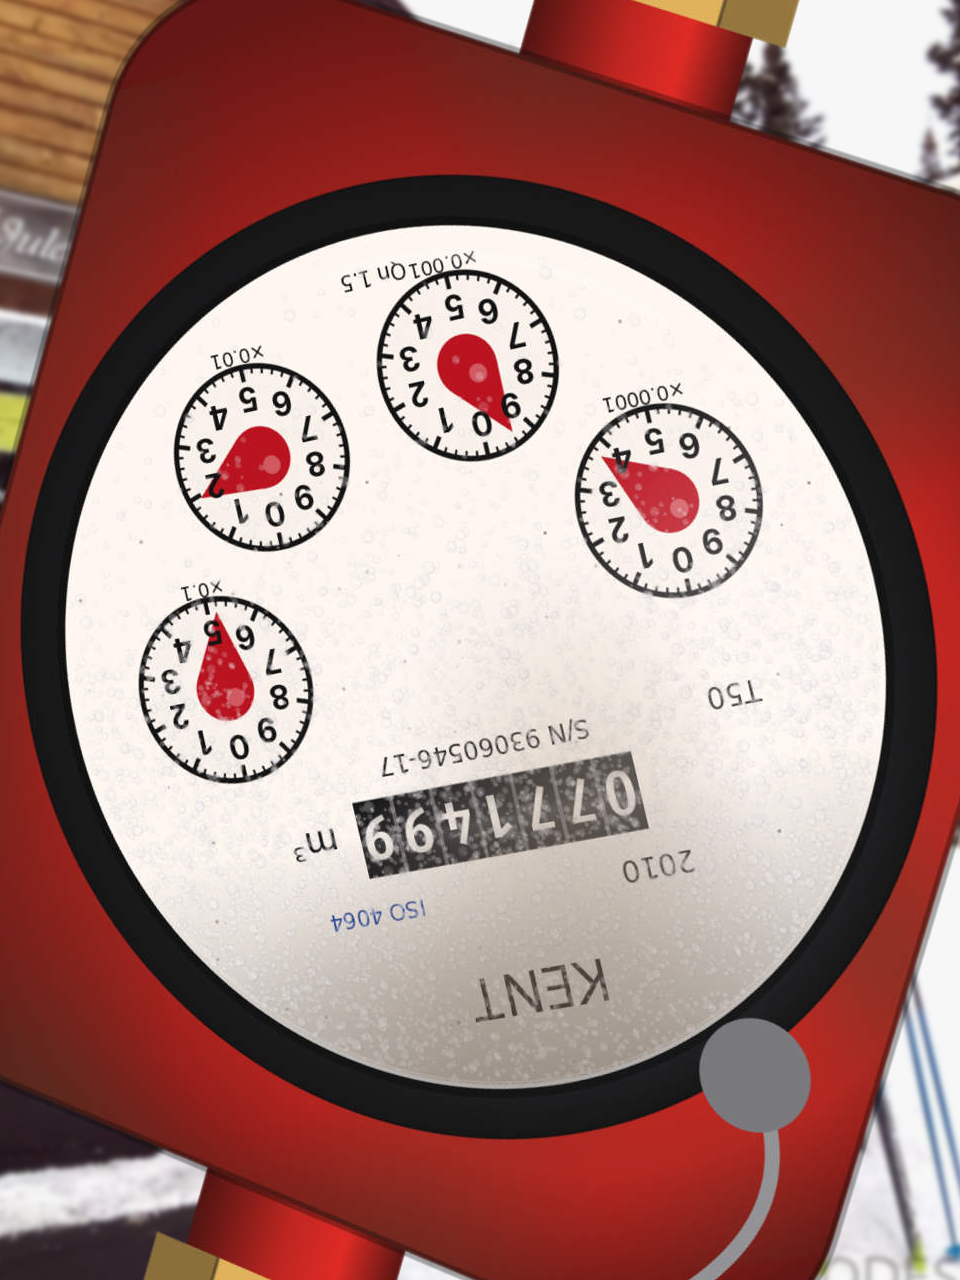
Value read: 771499.5193 m³
